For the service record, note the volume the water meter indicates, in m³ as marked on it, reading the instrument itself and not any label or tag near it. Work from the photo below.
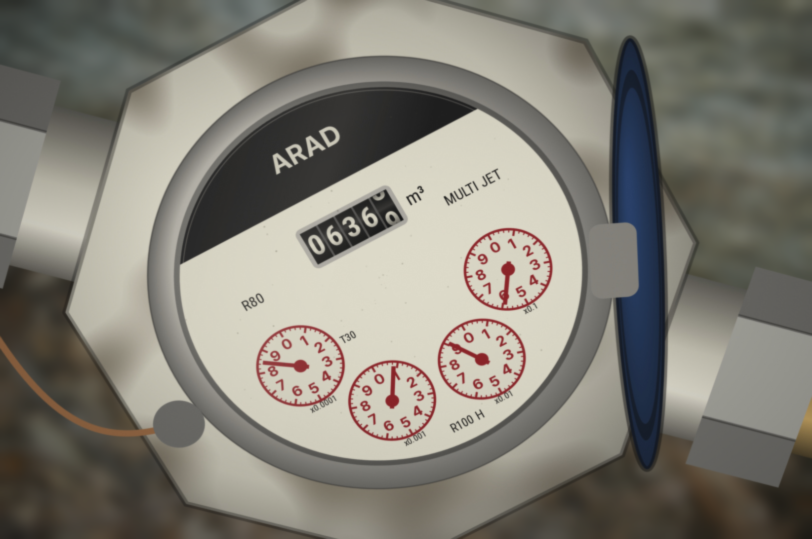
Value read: 6368.5908 m³
